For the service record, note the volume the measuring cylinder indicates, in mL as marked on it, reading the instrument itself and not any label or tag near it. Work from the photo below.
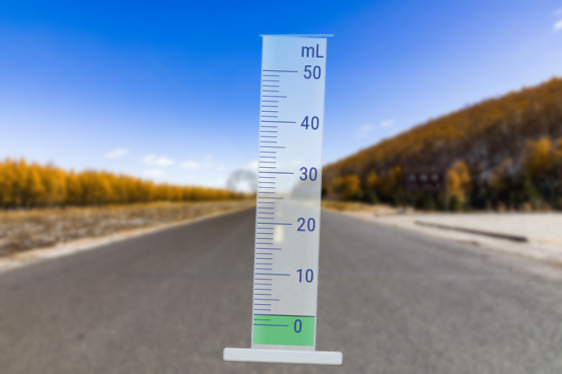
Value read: 2 mL
